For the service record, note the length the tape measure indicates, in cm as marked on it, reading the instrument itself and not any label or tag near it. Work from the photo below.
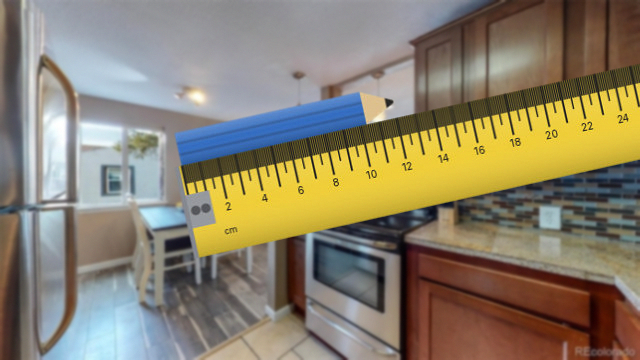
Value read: 12 cm
